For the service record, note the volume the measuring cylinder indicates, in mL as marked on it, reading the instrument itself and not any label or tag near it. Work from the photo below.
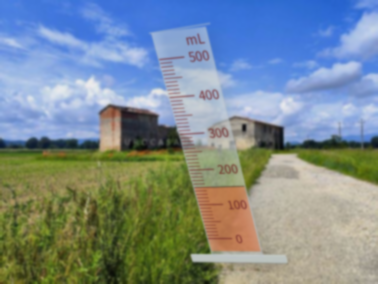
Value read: 150 mL
